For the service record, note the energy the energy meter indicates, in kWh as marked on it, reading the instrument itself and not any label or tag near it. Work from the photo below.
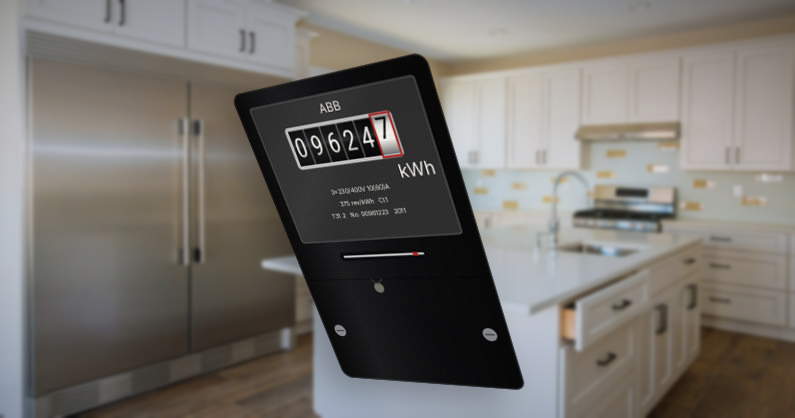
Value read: 9624.7 kWh
